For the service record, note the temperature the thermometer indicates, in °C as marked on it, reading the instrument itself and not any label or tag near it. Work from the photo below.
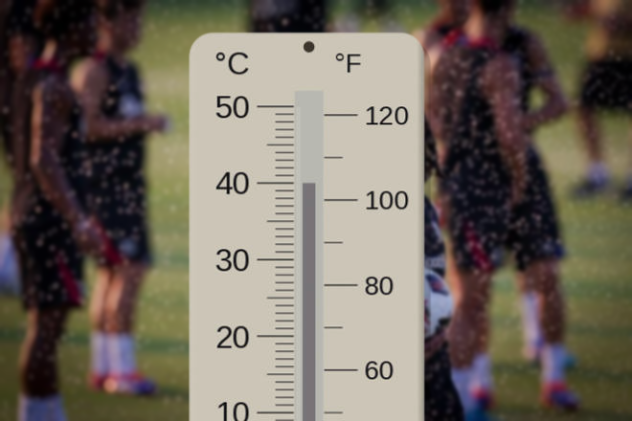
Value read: 40 °C
